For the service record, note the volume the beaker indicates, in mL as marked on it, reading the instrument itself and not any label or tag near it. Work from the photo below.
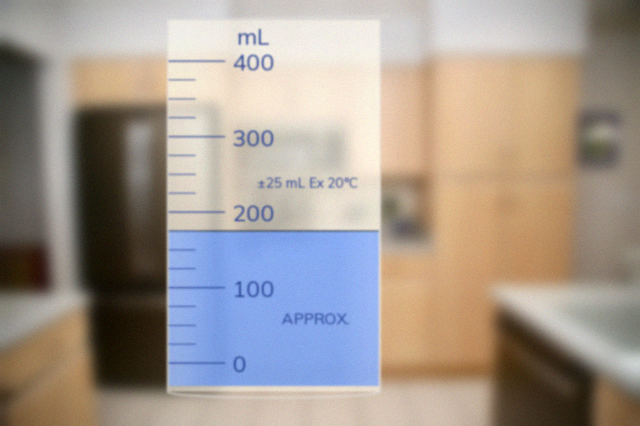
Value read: 175 mL
